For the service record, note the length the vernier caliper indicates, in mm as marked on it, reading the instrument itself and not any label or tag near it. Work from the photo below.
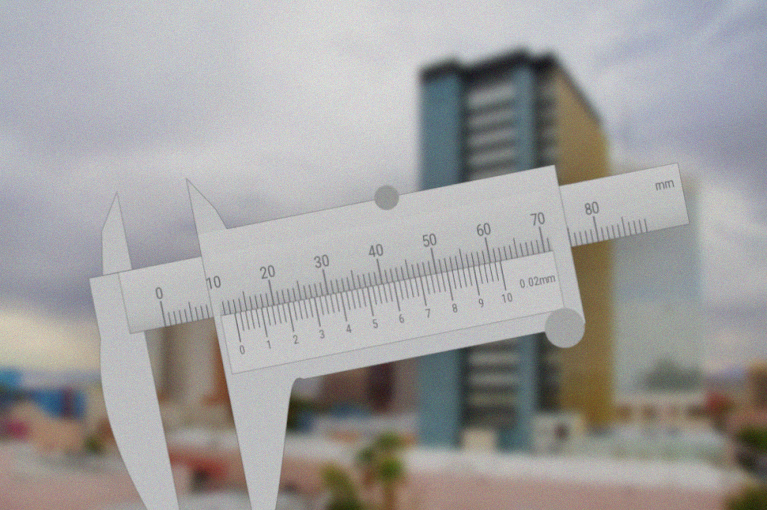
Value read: 12.8 mm
